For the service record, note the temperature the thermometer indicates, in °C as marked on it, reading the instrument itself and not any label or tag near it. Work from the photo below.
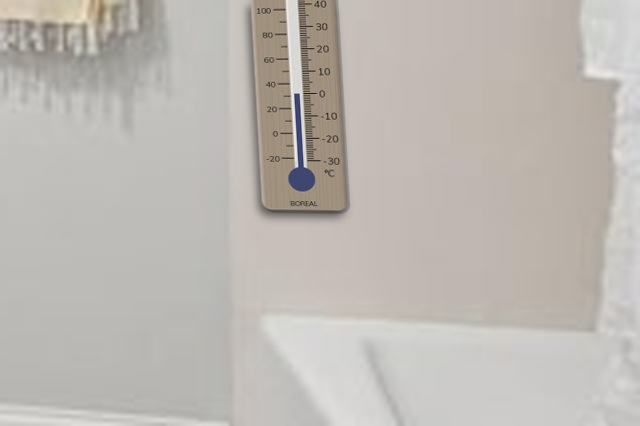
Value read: 0 °C
